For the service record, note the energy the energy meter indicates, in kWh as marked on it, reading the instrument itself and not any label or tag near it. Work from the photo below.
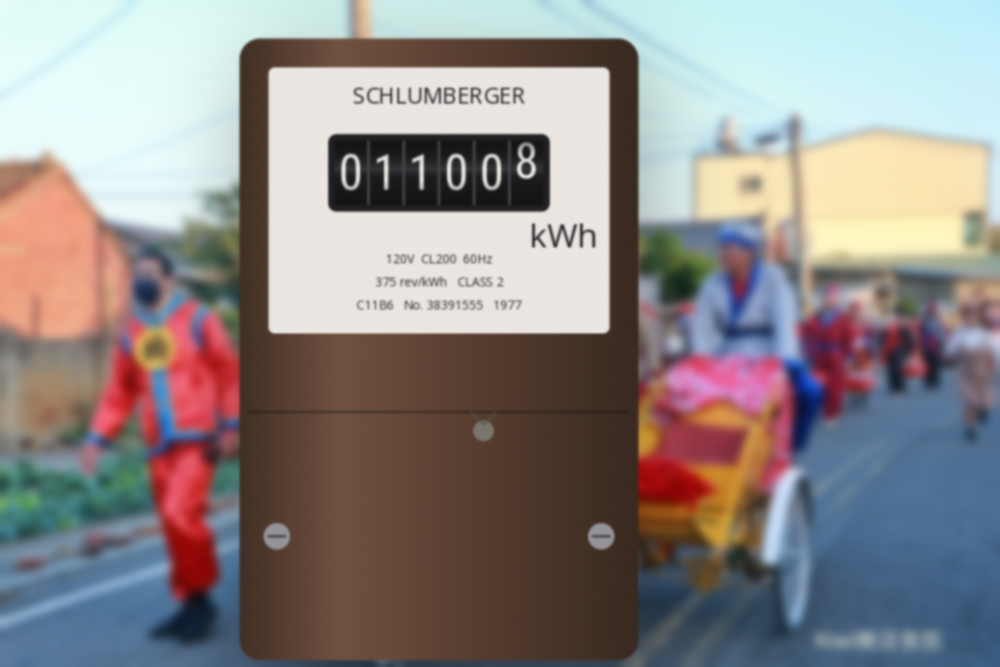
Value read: 11008 kWh
